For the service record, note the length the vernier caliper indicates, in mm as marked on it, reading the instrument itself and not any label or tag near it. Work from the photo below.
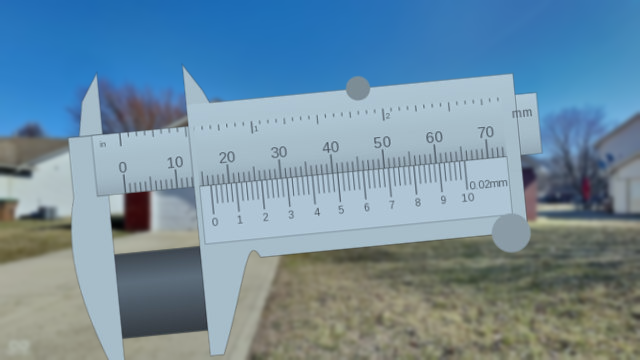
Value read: 16.5 mm
